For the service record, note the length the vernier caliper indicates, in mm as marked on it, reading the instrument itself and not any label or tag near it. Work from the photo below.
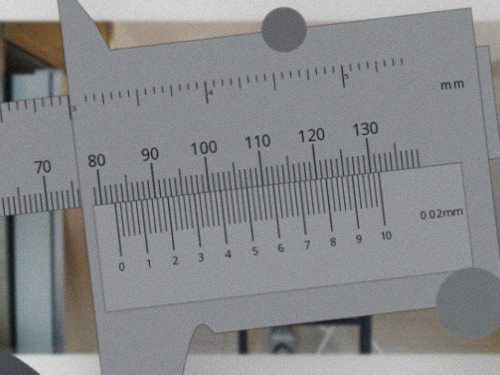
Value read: 82.5 mm
